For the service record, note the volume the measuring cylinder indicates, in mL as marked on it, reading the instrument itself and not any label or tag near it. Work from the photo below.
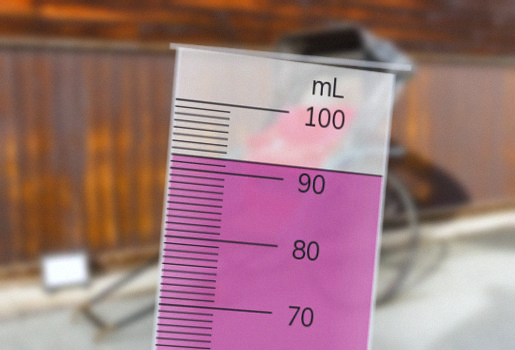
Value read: 92 mL
